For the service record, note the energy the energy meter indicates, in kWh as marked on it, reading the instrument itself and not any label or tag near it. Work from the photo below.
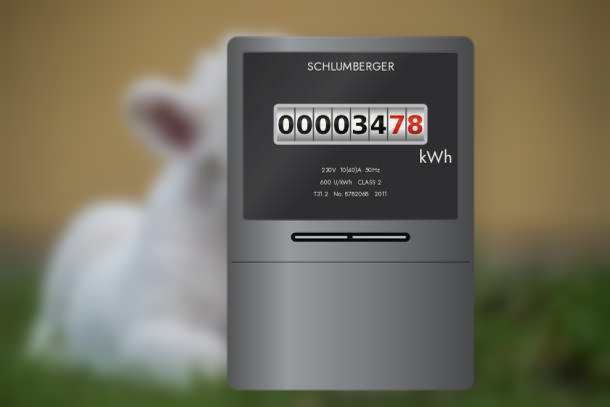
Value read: 34.78 kWh
